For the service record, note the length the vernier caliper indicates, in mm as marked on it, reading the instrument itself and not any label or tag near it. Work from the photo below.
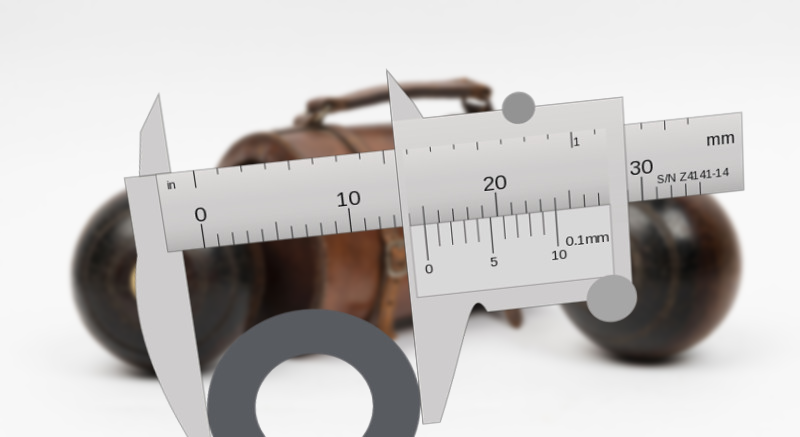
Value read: 15.0 mm
